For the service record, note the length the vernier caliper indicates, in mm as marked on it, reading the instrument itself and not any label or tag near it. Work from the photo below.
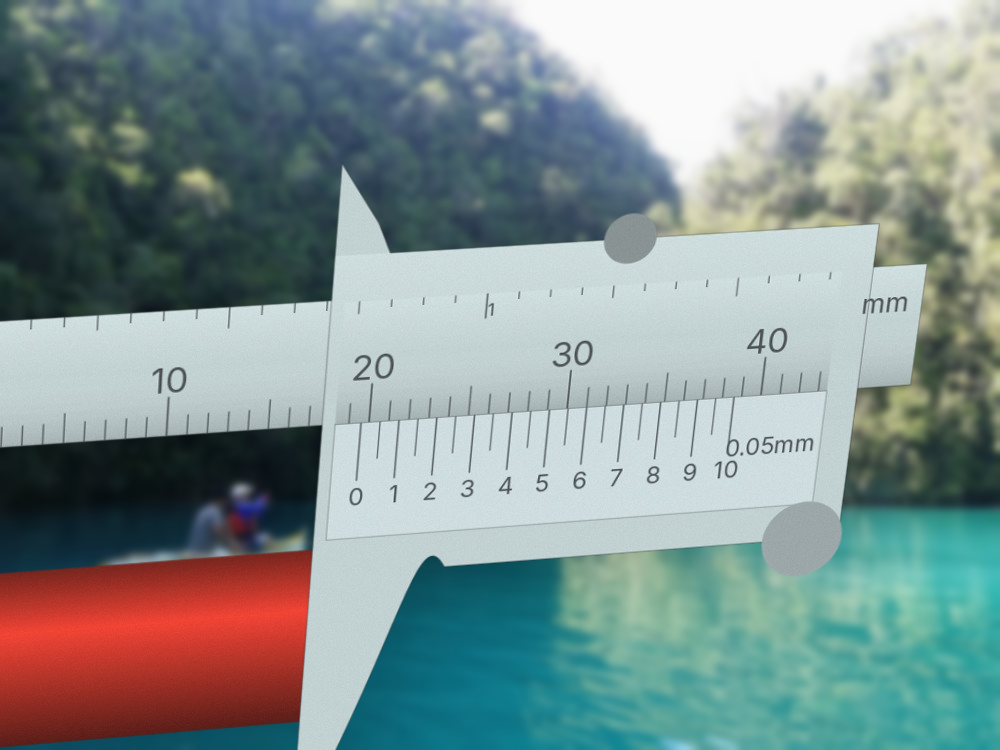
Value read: 19.6 mm
